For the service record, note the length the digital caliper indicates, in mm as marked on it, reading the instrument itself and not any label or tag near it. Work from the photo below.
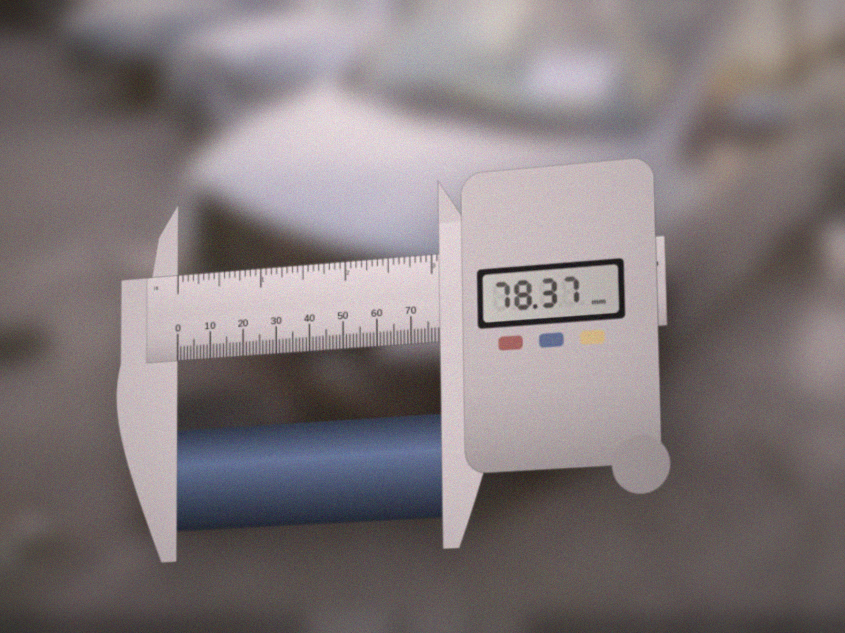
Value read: 78.37 mm
